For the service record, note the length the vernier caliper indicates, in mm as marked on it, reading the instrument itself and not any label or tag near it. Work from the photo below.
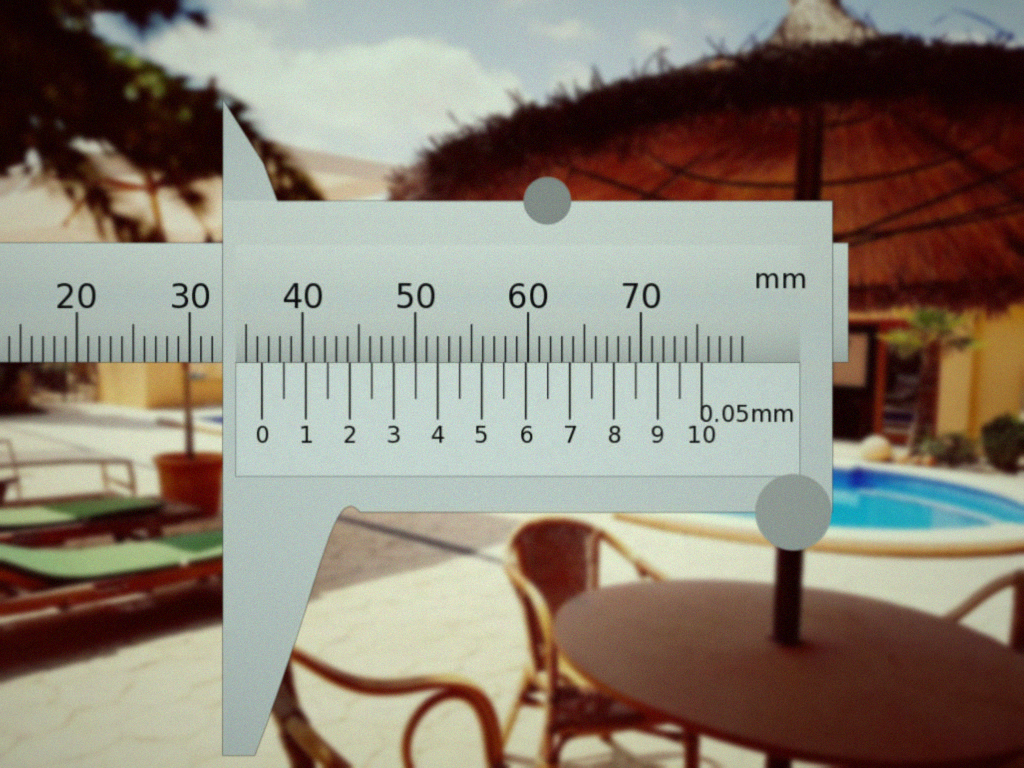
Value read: 36.4 mm
